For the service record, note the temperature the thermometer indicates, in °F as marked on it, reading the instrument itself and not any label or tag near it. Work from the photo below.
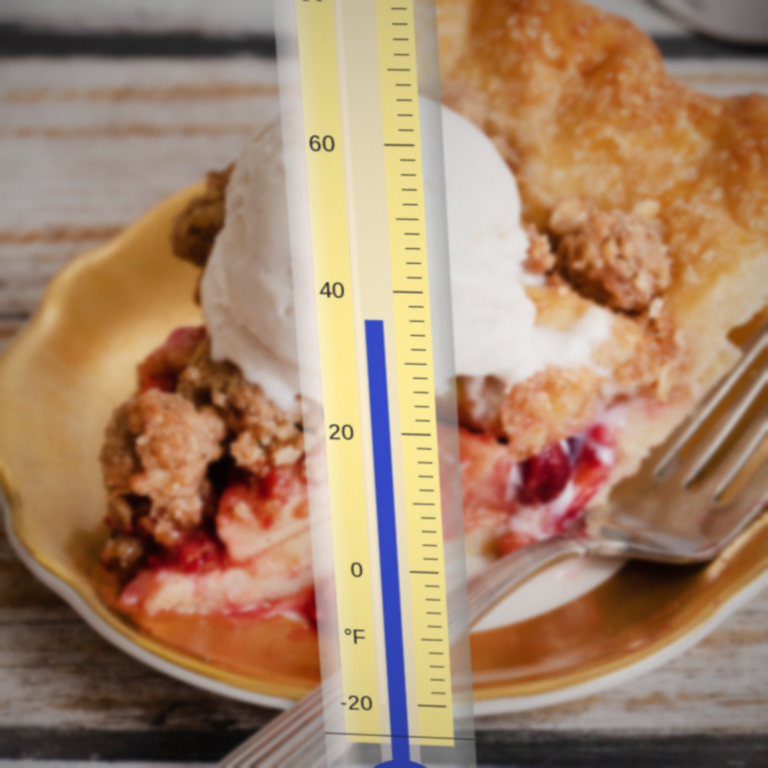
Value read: 36 °F
